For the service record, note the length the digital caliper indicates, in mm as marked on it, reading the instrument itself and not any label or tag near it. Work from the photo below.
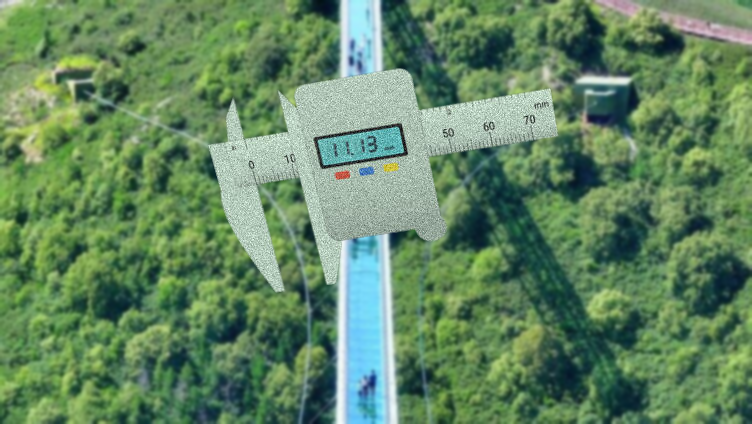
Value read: 11.13 mm
